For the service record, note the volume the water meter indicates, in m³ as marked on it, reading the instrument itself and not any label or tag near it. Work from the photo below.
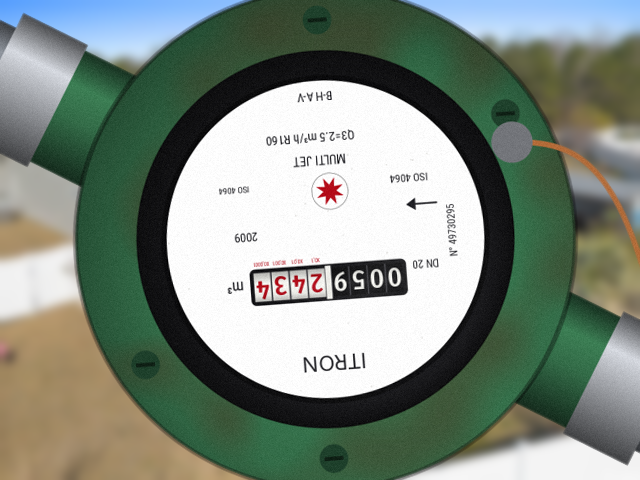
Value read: 59.2434 m³
